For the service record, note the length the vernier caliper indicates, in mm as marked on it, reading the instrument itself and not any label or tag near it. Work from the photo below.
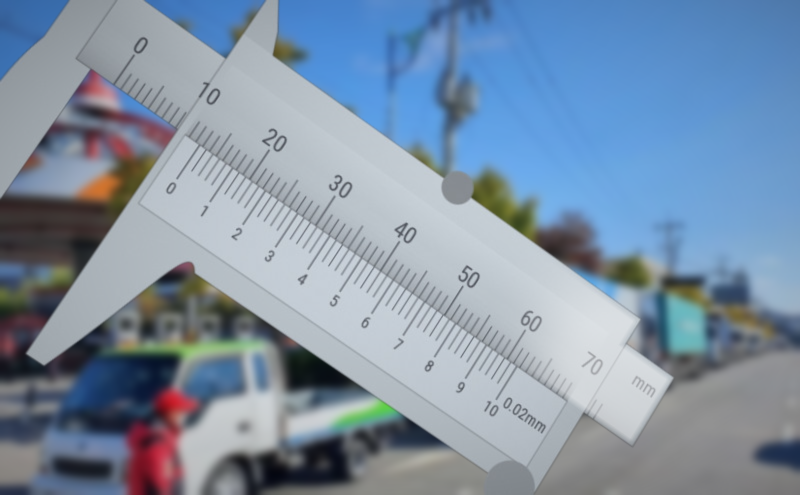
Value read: 12.6 mm
